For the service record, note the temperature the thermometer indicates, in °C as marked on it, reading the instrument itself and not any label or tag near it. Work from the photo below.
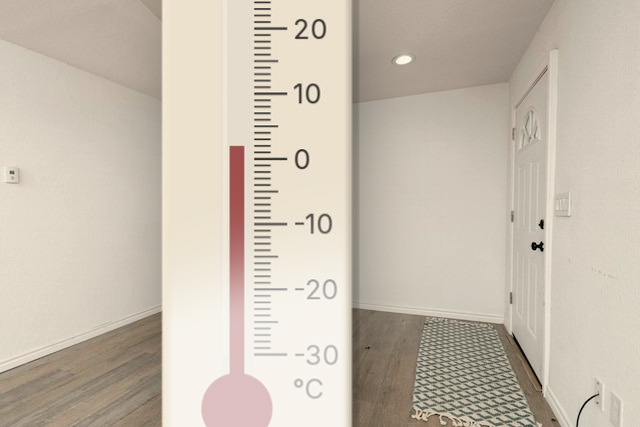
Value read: 2 °C
